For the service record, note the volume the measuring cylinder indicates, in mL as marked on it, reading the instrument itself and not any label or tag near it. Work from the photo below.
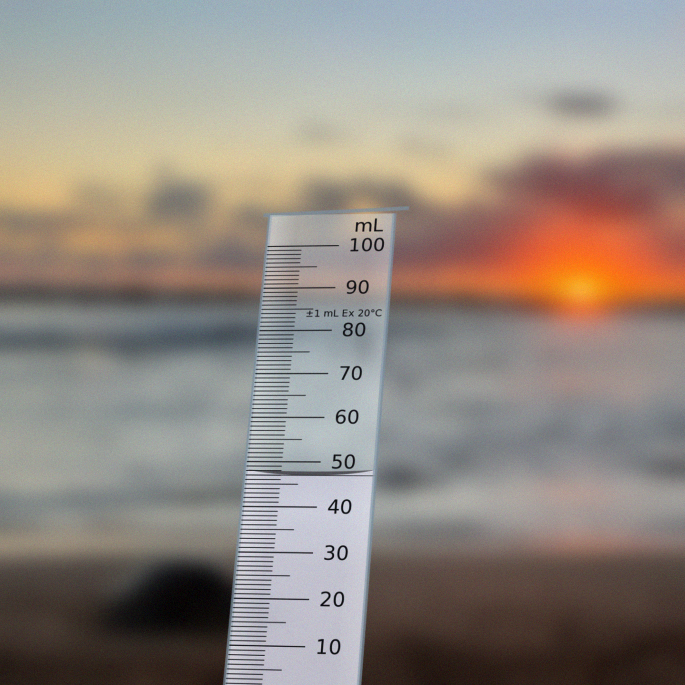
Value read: 47 mL
